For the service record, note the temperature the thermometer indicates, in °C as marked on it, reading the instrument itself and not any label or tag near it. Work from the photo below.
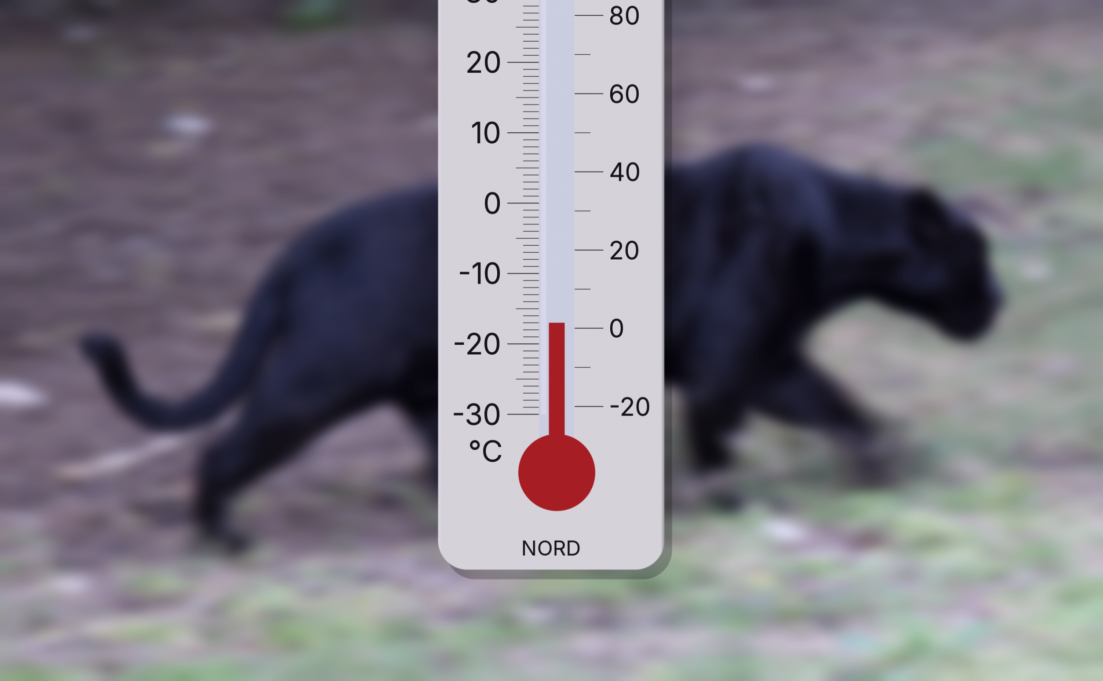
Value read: -17 °C
